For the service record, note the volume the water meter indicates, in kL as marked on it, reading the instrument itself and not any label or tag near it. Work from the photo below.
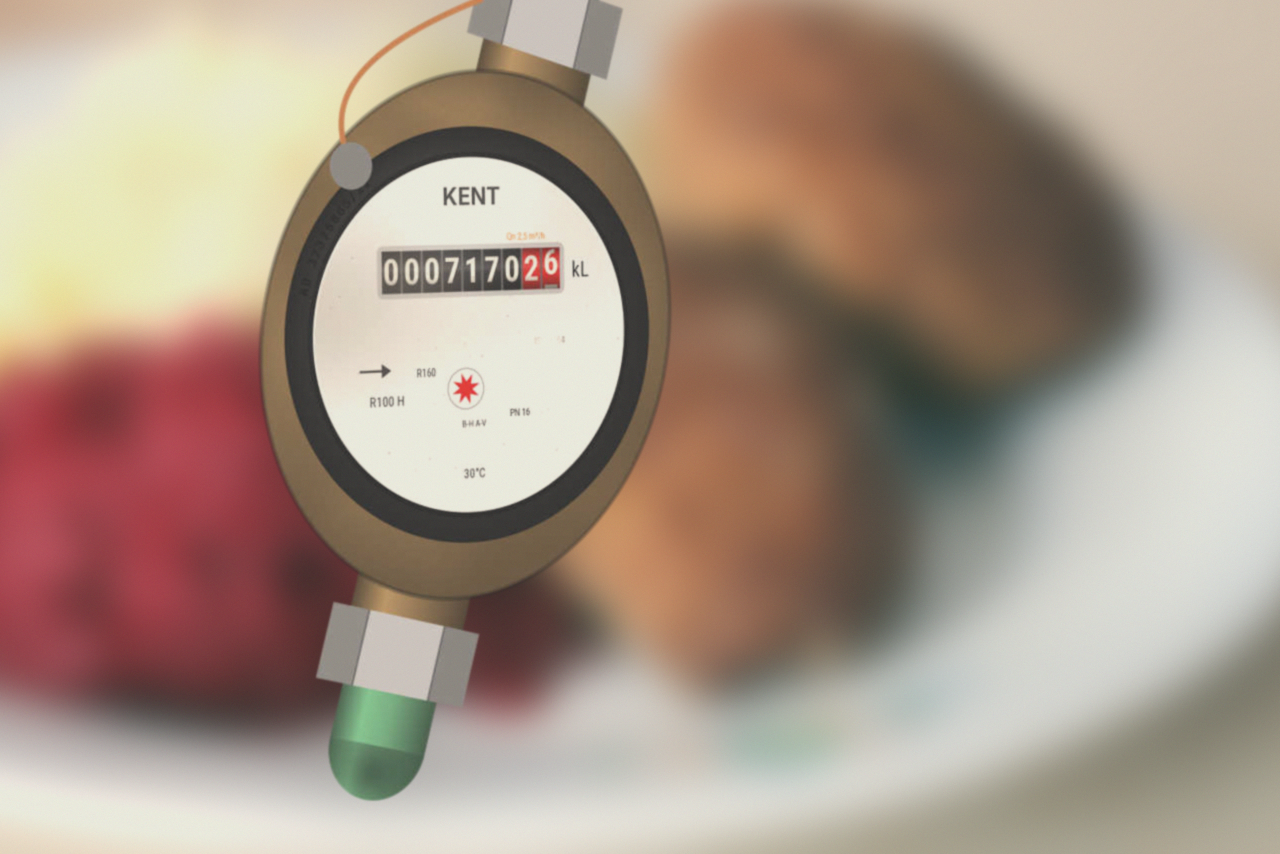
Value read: 7170.26 kL
